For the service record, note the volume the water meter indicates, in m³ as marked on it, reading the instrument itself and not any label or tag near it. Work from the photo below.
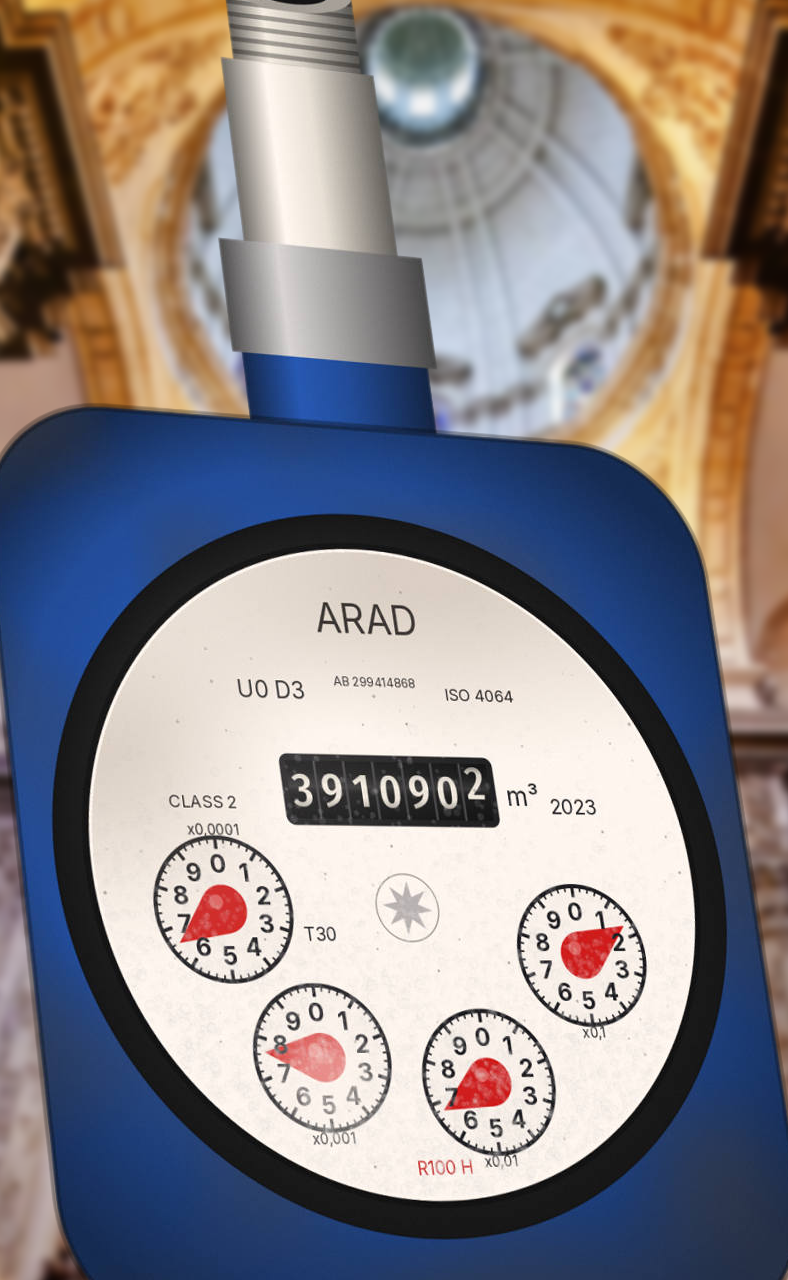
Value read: 3910902.1676 m³
